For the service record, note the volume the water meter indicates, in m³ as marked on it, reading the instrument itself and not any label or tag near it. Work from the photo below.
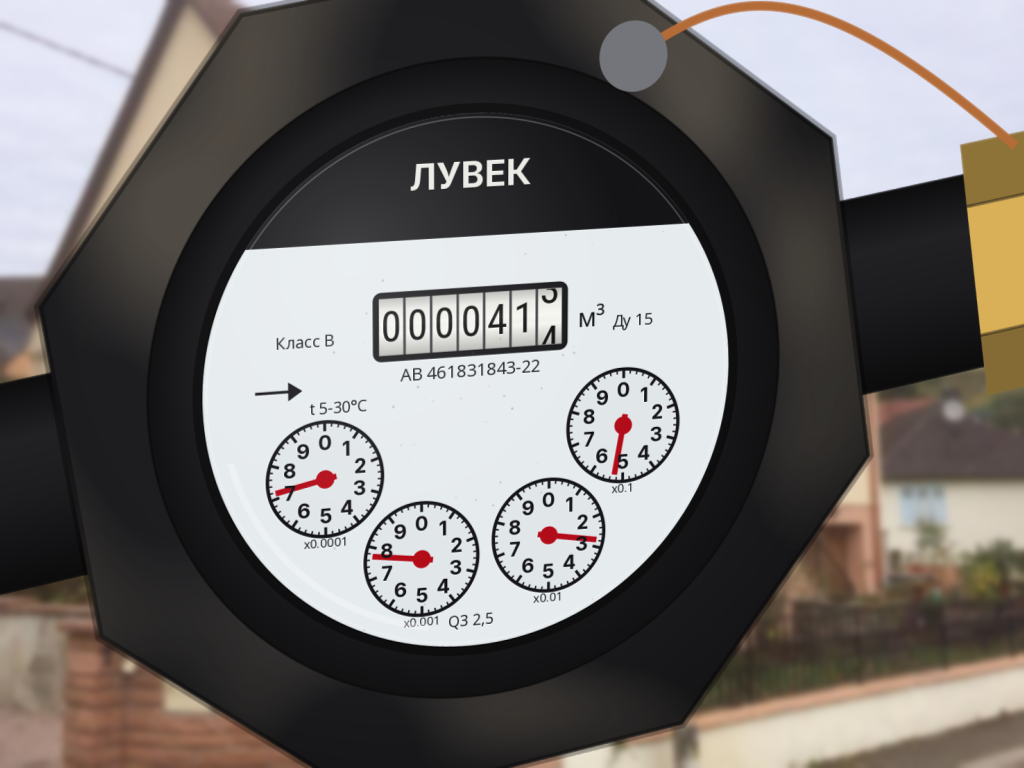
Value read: 413.5277 m³
